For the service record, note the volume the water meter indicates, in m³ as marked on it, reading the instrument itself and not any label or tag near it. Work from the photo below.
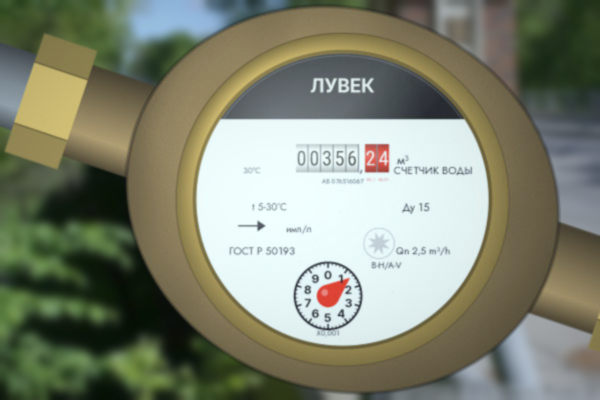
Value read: 356.241 m³
